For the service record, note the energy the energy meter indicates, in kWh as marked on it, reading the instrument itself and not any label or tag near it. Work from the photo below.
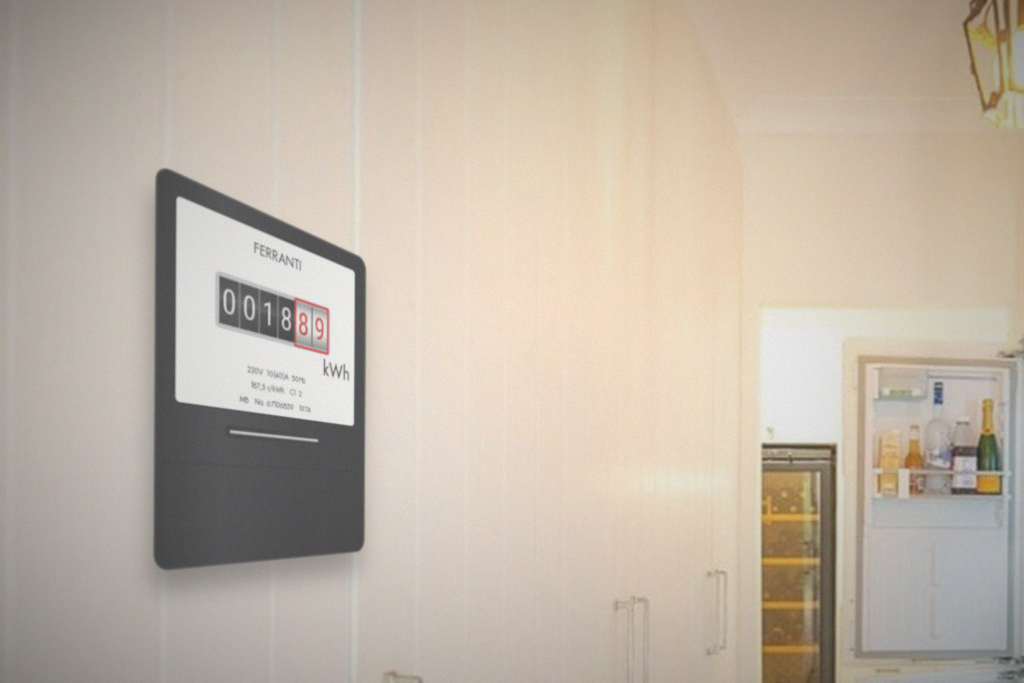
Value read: 18.89 kWh
